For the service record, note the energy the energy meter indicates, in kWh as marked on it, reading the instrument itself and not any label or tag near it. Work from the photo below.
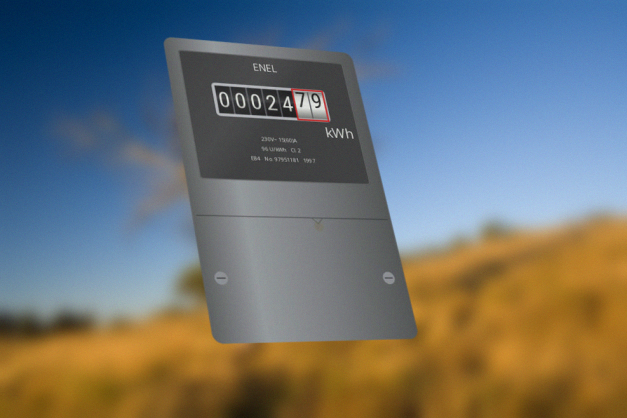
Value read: 24.79 kWh
